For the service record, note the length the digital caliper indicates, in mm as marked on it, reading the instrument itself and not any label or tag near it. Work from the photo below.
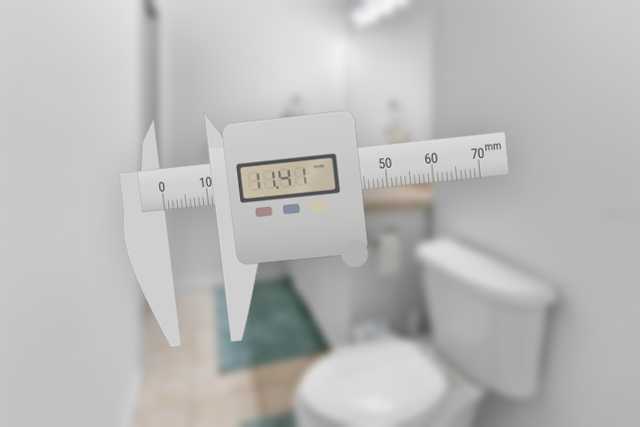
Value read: 11.41 mm
